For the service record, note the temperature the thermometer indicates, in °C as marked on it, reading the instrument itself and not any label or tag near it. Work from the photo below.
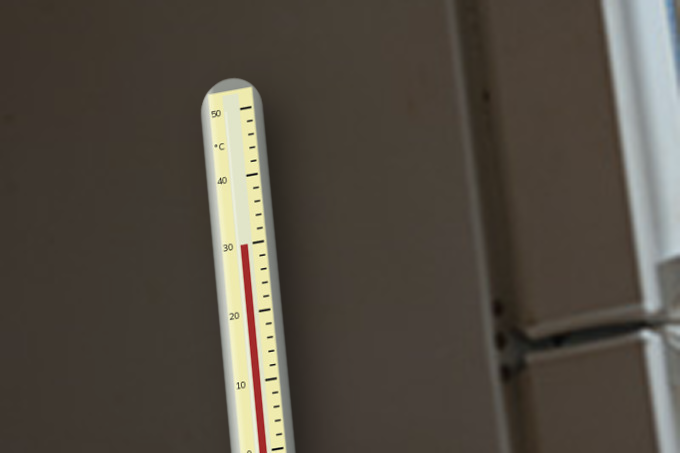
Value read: 30 °C
